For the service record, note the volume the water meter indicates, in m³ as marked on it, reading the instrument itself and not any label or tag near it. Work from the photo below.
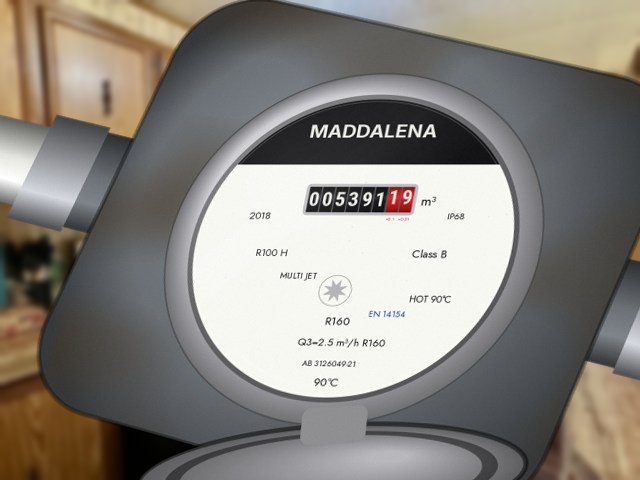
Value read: 5391.19 m³
